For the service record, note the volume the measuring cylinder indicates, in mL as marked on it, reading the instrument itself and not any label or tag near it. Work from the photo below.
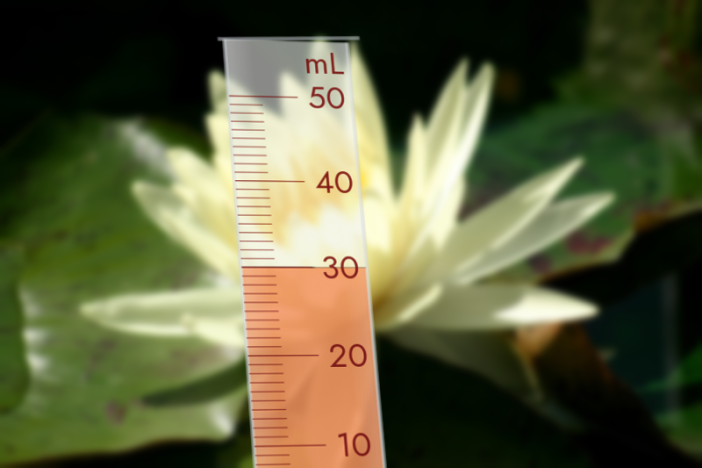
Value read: 30 mL
